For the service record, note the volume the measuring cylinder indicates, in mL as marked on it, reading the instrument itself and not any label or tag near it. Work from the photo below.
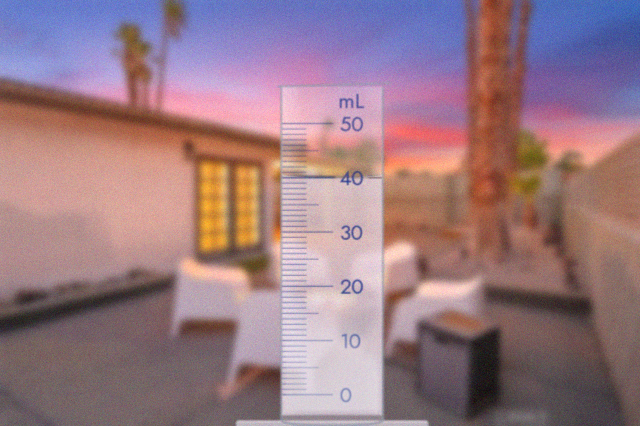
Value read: 40 mL
